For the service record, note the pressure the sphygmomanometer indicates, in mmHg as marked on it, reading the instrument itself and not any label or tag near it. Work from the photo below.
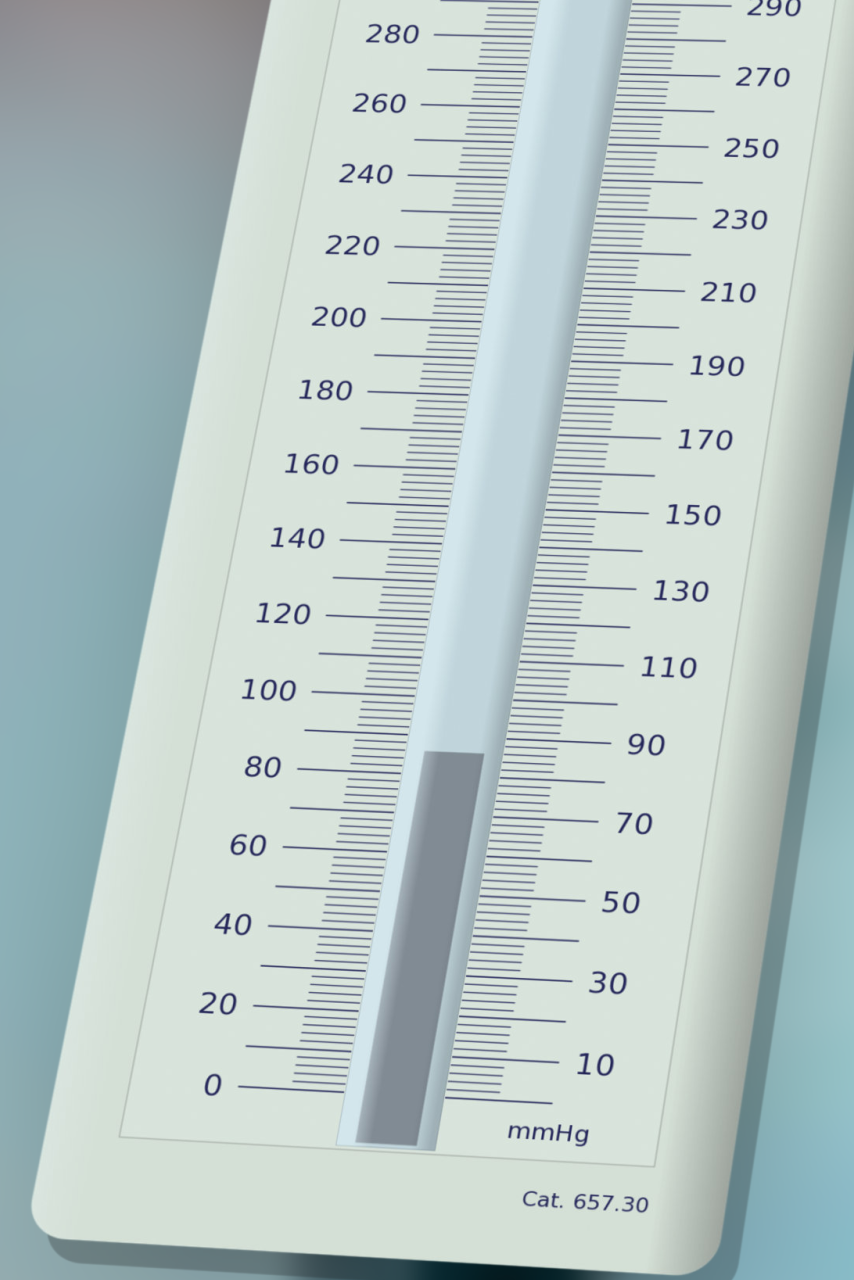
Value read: 86 mmHg
